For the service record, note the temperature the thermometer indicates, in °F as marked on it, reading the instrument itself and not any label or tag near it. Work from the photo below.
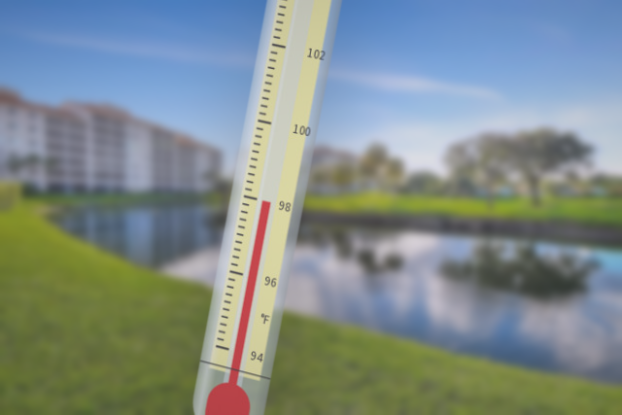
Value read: 98 °F
